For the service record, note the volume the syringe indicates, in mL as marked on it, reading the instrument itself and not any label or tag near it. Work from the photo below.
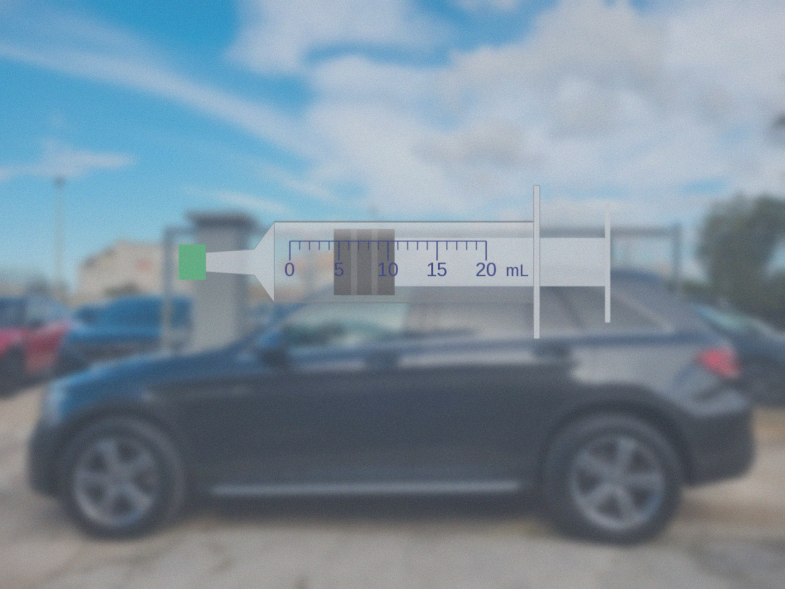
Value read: 4.5 mL
